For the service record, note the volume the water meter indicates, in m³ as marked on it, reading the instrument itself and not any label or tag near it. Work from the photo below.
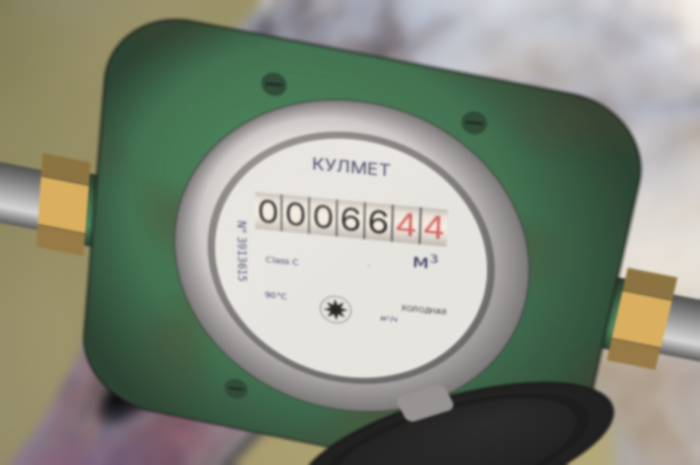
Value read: 66.44 m³
